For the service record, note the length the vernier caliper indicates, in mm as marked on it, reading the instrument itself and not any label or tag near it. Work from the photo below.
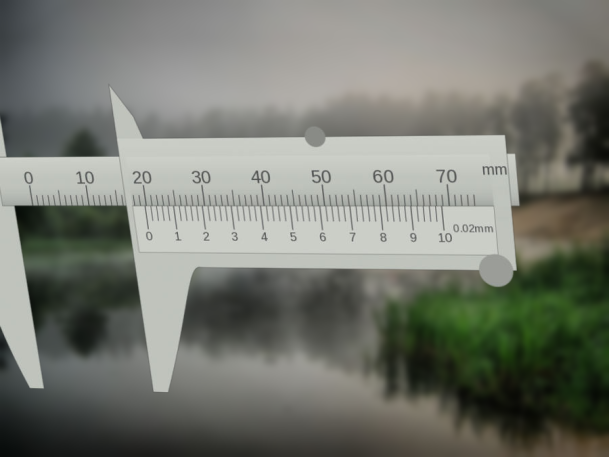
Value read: 19.8 mm
